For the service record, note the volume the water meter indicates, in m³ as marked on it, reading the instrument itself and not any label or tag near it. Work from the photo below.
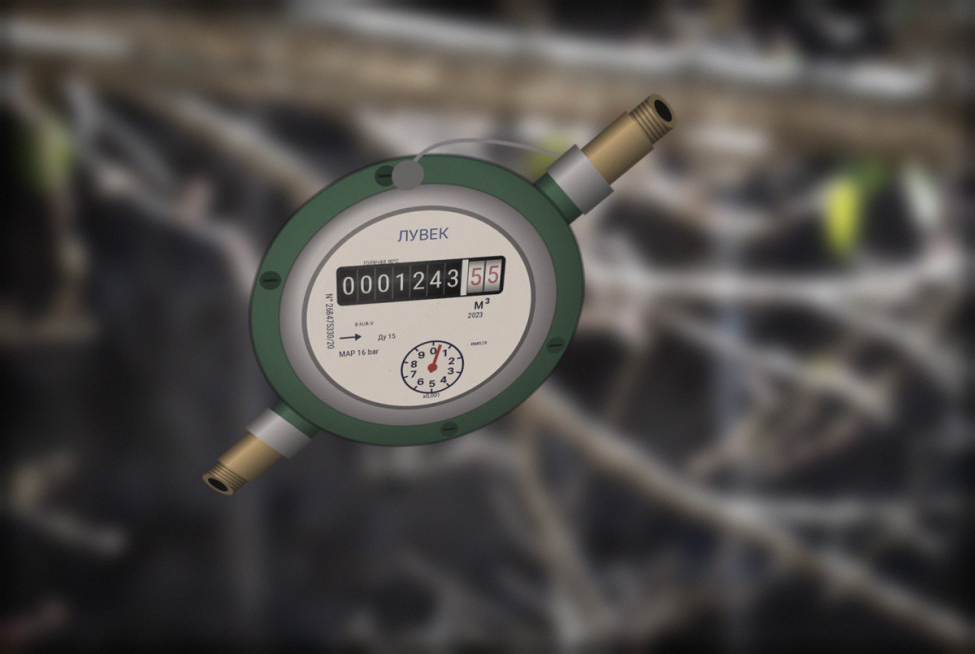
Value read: 1243.550 m³
